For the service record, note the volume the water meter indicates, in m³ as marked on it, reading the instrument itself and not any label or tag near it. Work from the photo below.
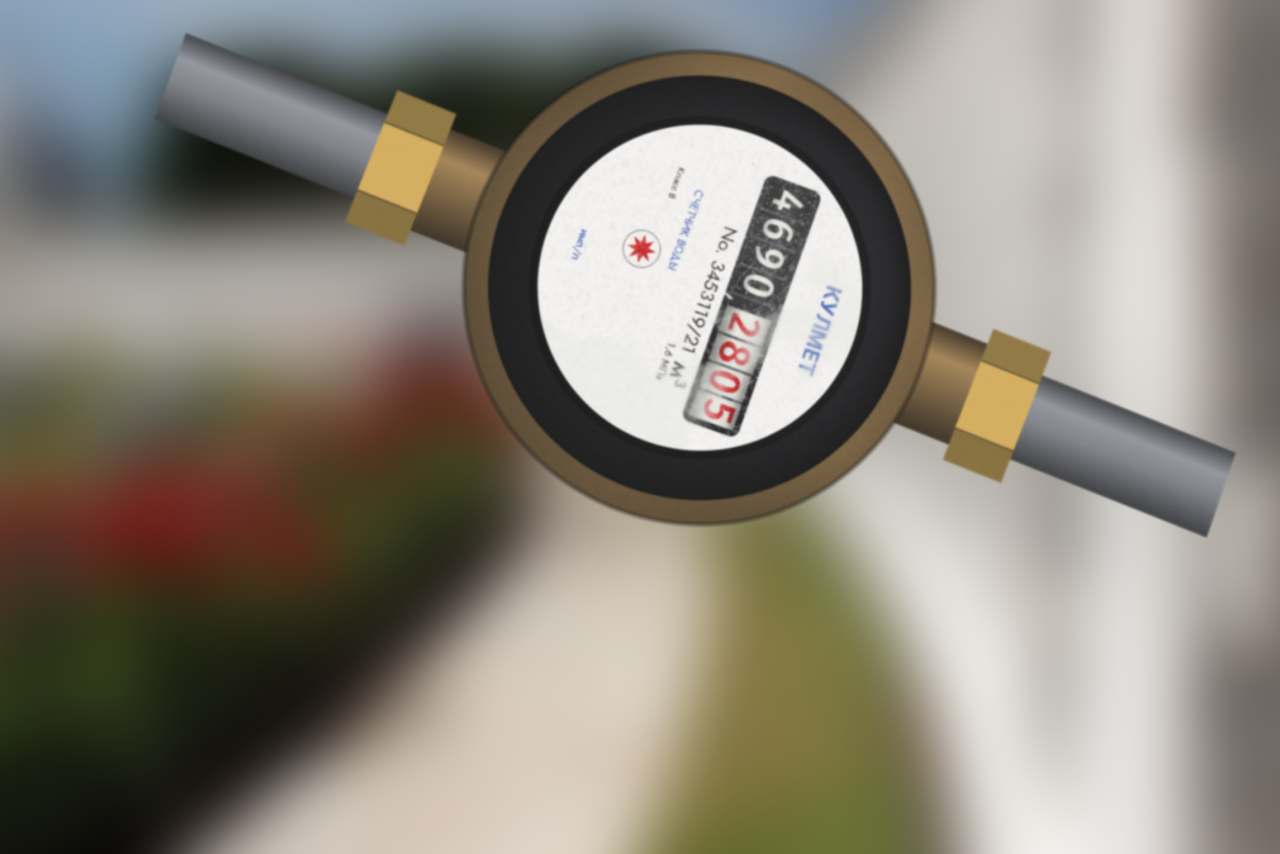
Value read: 4690.2805 m³
